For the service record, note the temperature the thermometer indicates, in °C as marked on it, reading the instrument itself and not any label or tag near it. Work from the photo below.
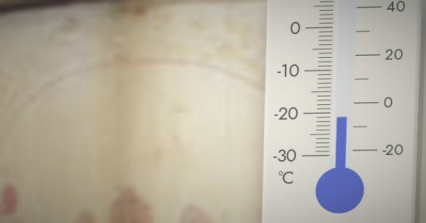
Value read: -21 °C
